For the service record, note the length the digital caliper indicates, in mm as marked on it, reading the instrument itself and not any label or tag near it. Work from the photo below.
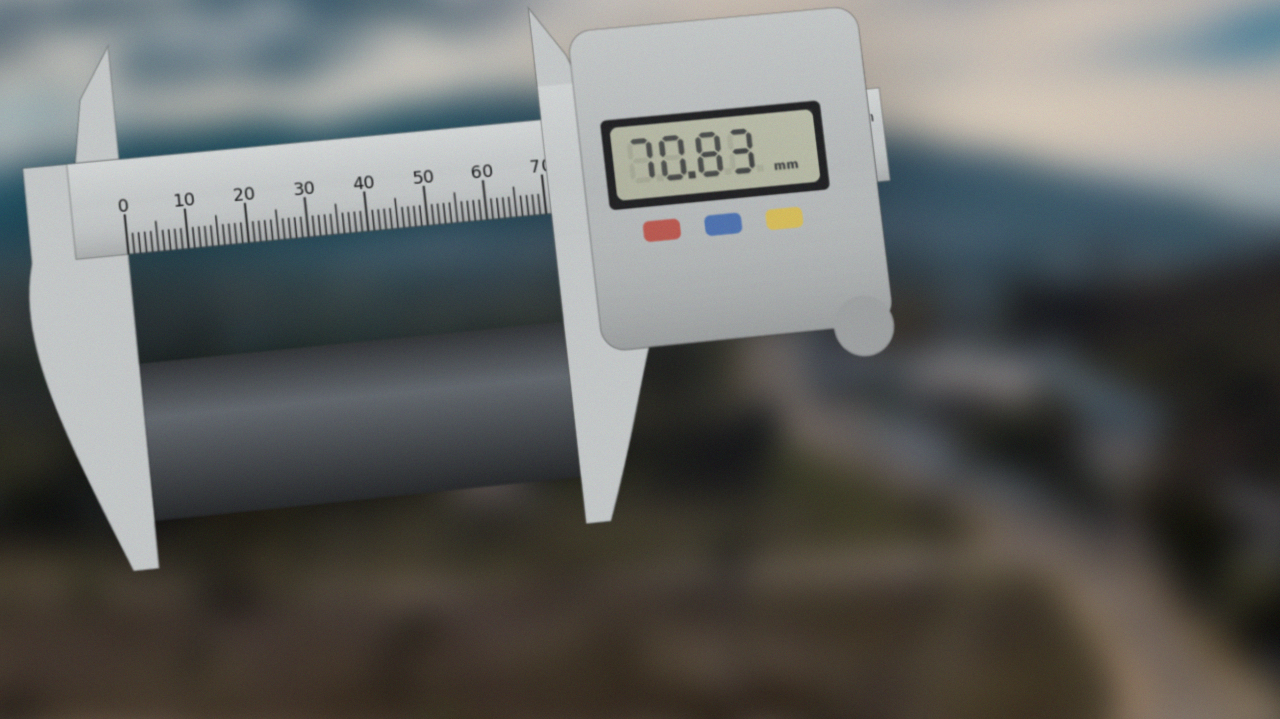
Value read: 70.83 mm
